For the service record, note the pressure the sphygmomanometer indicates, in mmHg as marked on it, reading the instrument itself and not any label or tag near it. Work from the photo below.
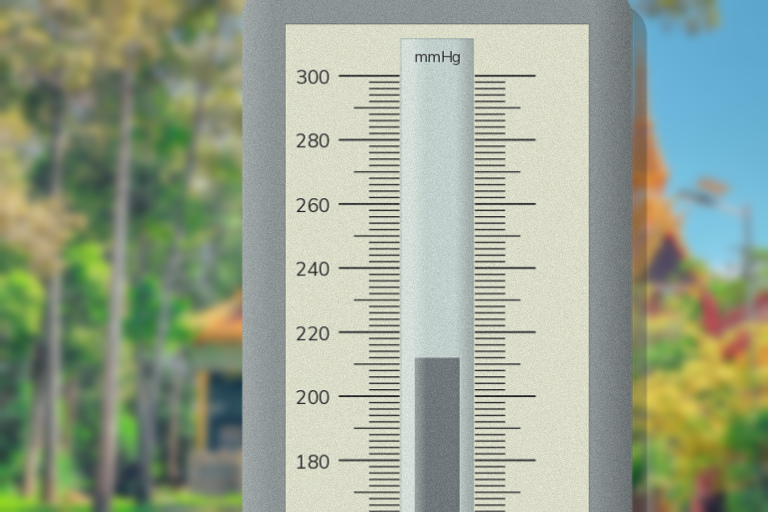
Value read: 212 mmHg
